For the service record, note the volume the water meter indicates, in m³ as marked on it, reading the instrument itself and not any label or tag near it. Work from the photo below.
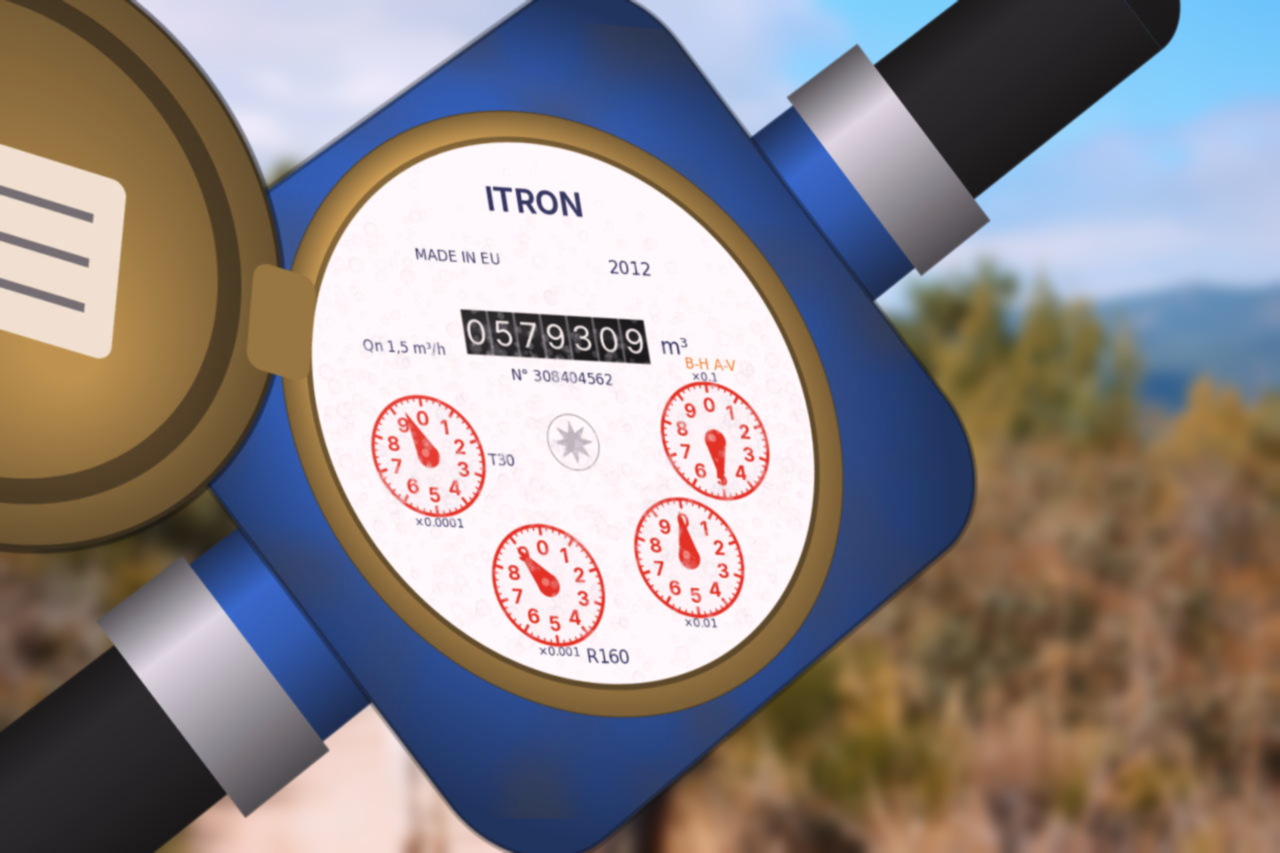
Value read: 579309.4989 m³
